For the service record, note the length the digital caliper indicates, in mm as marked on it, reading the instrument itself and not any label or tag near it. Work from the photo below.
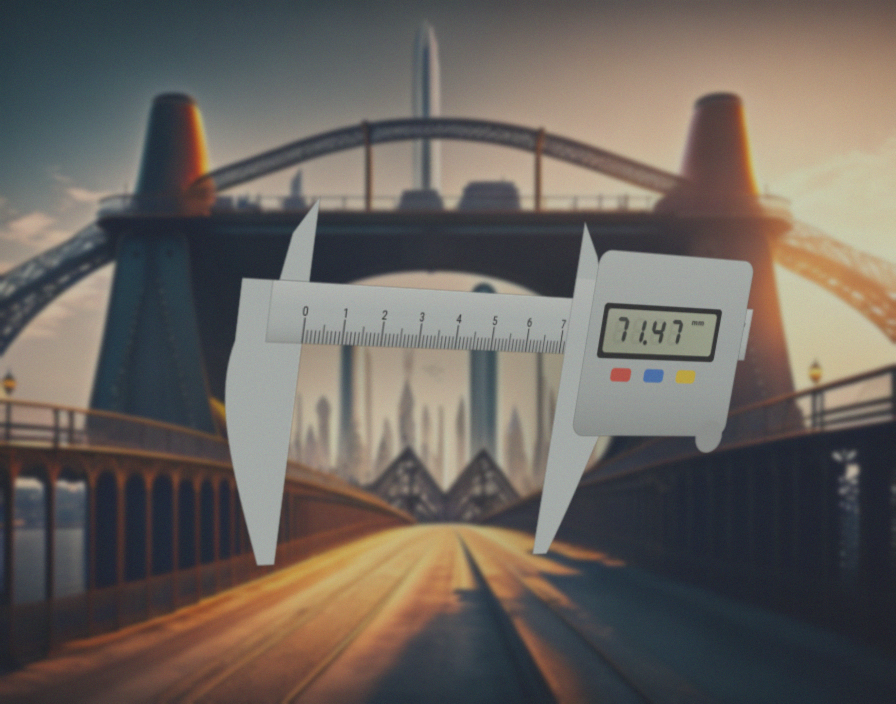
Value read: 71.47 mm
